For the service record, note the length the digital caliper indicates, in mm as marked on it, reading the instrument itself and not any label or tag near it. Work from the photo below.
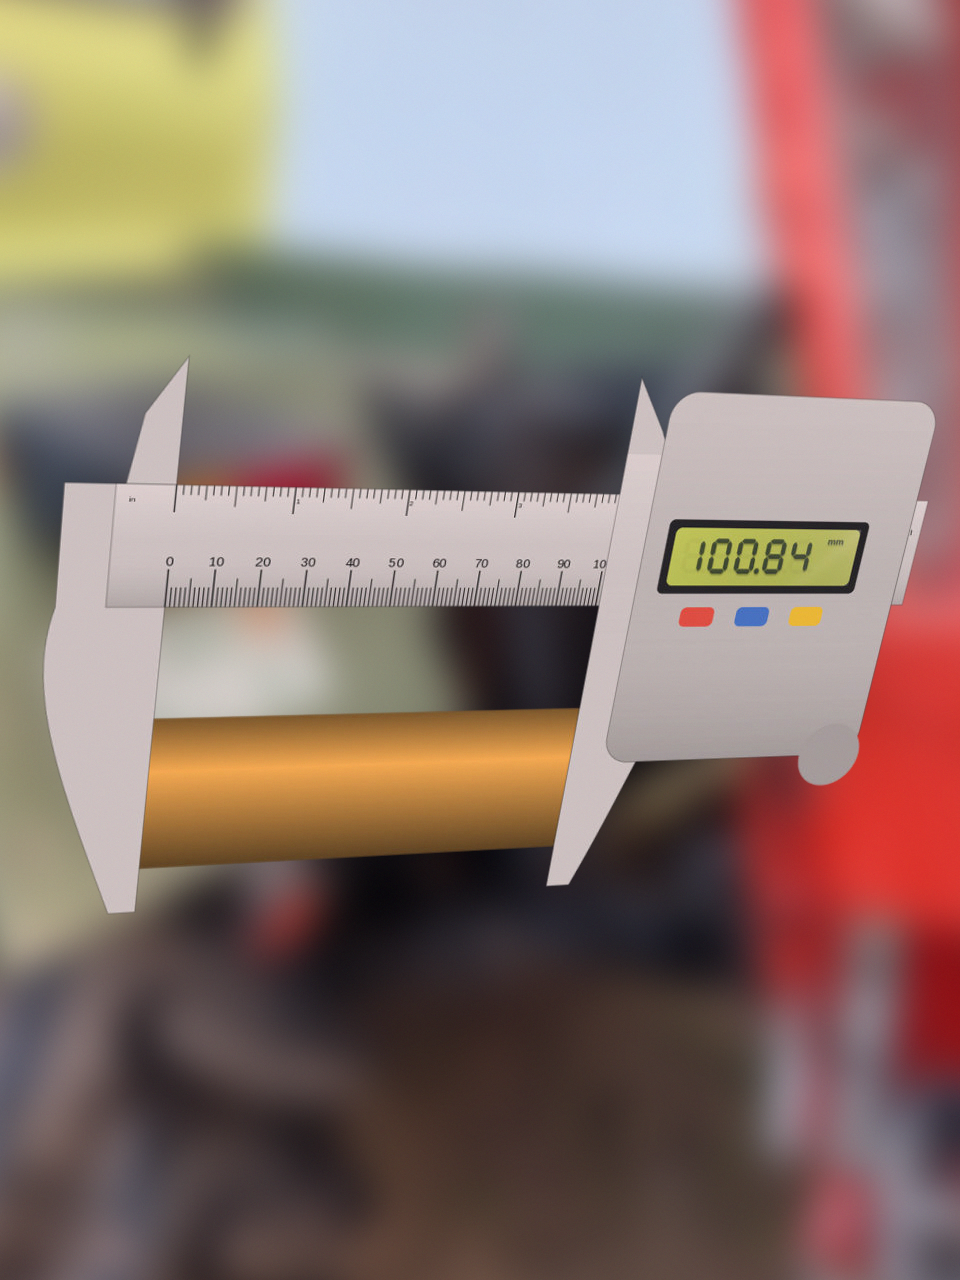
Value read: 100.84 mm
